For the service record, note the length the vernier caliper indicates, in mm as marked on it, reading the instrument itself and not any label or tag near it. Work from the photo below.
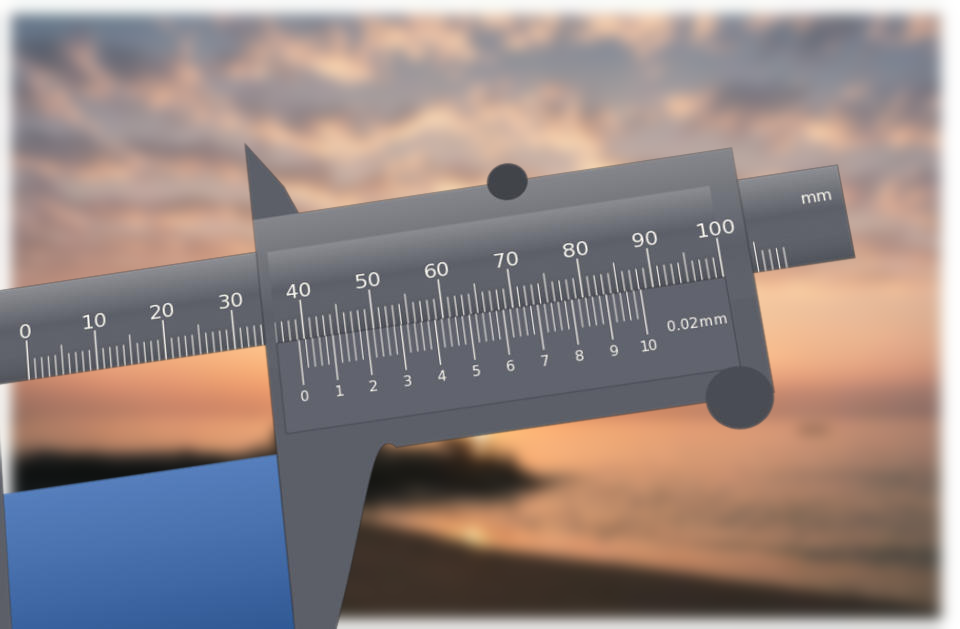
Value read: 39.2 mm
